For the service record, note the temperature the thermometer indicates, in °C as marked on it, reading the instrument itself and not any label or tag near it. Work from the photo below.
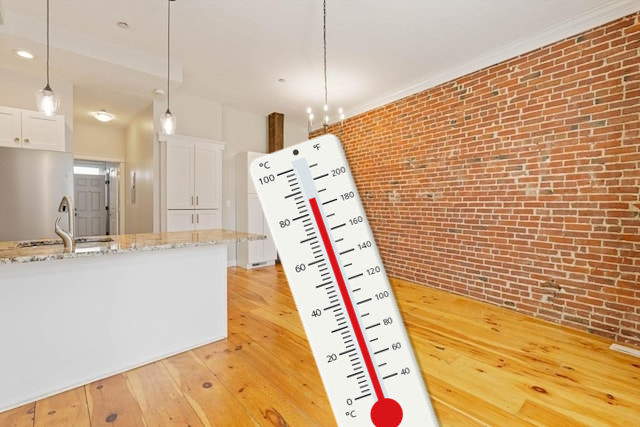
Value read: 86 °C
